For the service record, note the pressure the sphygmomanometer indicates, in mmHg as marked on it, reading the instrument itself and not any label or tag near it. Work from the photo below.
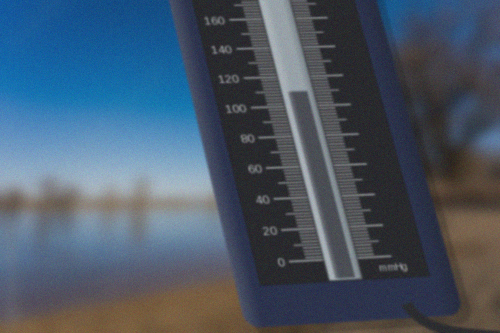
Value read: 110 mmHg
